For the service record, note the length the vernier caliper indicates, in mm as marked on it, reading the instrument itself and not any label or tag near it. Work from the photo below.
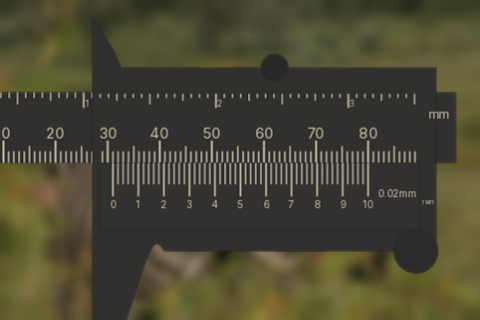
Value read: 31.0 mm
